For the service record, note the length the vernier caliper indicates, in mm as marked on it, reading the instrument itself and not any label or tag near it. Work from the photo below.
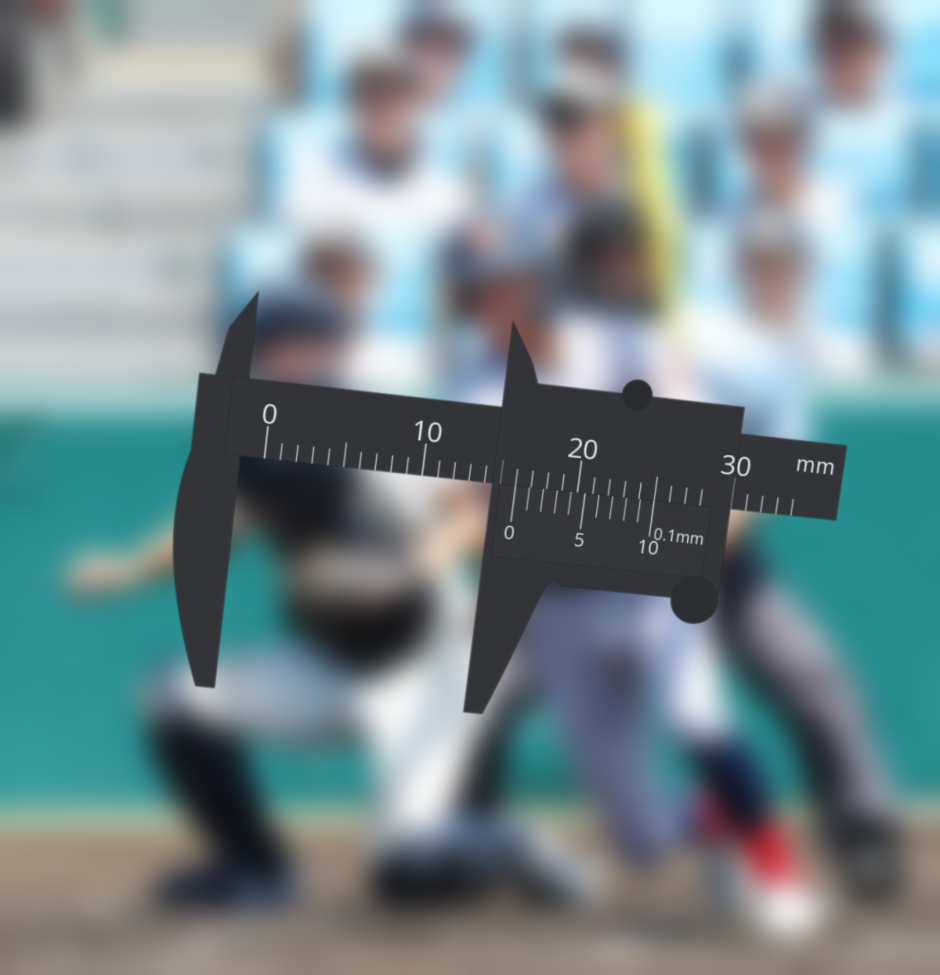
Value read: 16.0 mm
